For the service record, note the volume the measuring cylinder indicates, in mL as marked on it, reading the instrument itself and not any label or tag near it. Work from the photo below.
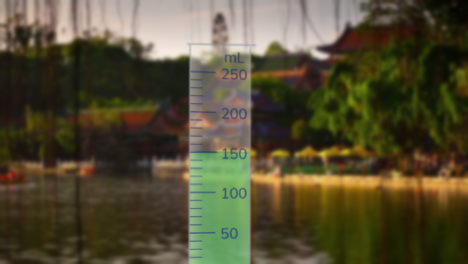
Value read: 150 mL
